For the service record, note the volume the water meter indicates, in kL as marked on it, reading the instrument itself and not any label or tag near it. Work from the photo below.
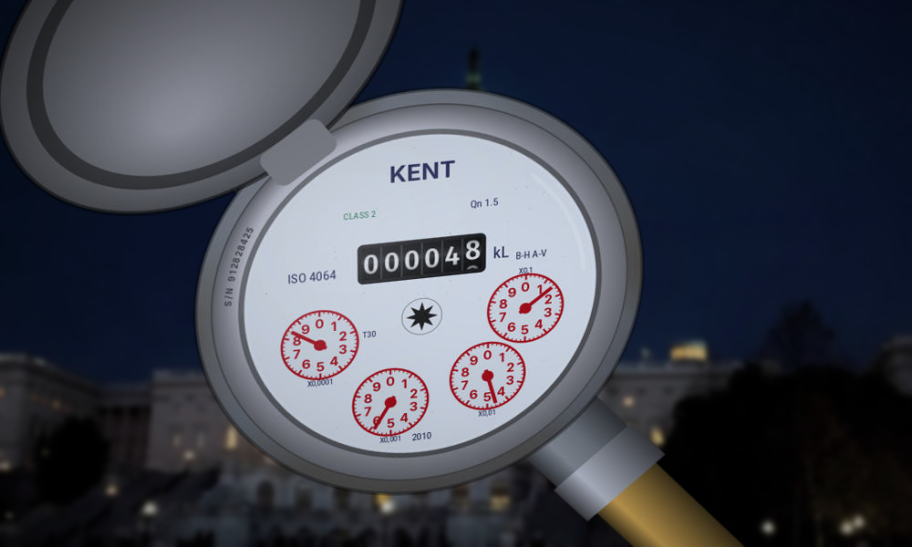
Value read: 48.1458 kL
